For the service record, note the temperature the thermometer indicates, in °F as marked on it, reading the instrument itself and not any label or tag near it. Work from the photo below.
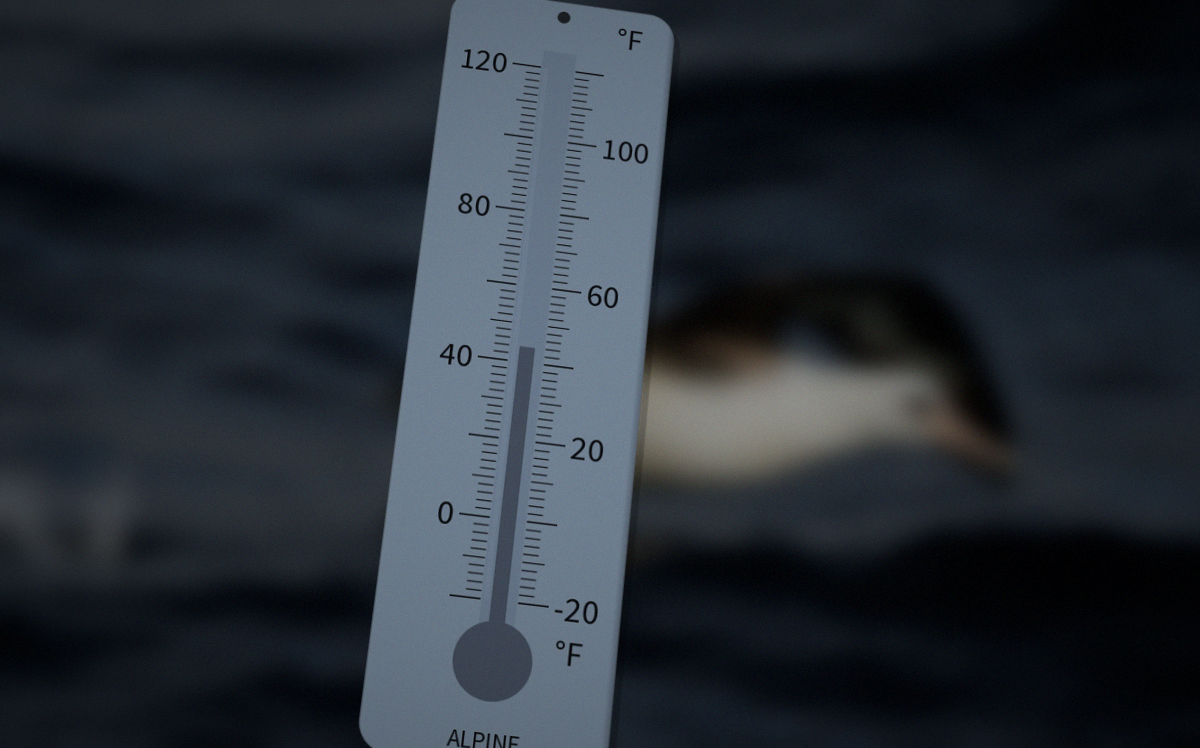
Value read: 44 °F
